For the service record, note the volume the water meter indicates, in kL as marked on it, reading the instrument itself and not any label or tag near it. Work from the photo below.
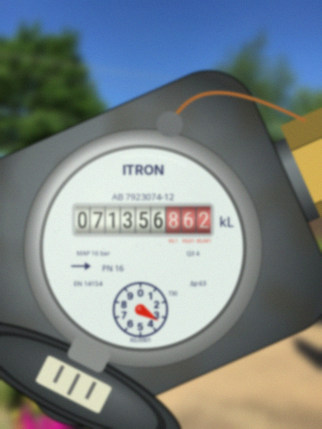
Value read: 71356.8623 kL
